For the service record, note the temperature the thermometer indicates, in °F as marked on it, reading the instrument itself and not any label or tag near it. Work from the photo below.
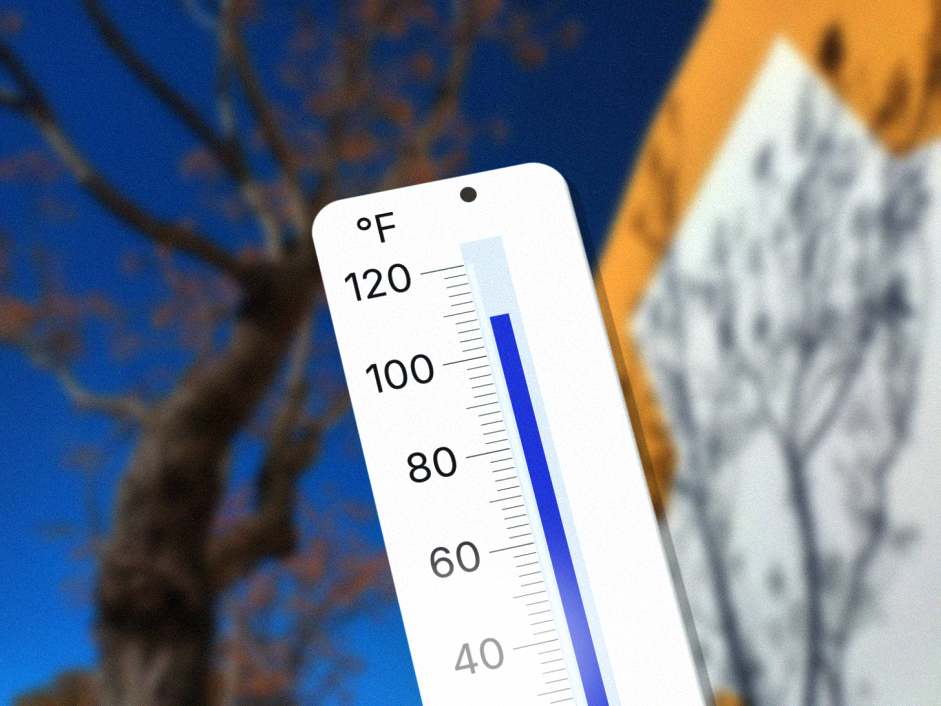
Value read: 108 °F
